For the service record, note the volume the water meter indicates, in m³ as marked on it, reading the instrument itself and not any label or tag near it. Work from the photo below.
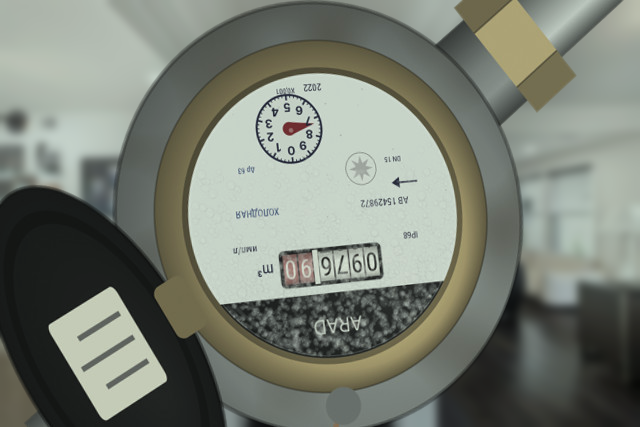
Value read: 976.907 m³
